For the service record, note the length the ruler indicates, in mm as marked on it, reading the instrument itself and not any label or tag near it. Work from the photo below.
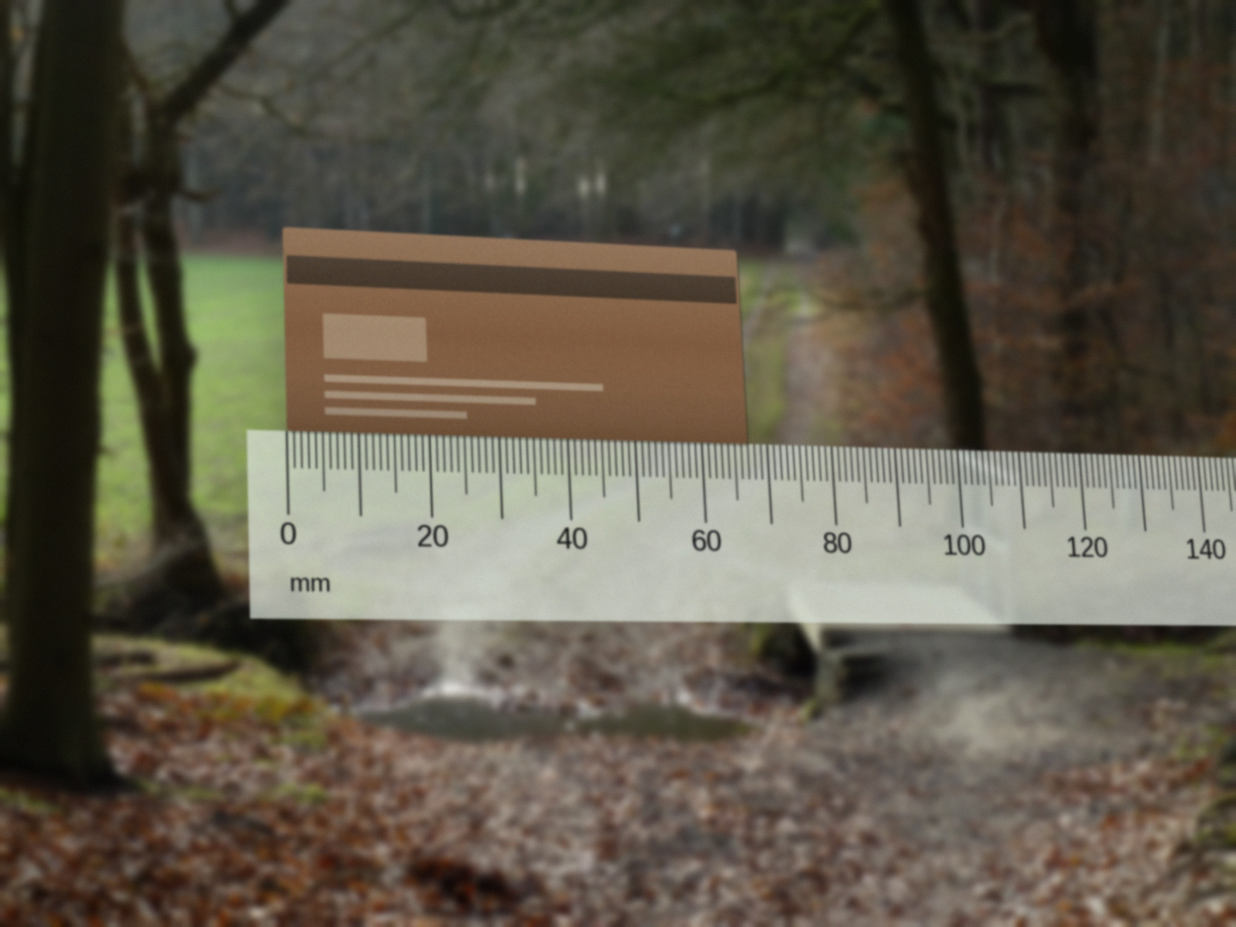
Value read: 67 mm
